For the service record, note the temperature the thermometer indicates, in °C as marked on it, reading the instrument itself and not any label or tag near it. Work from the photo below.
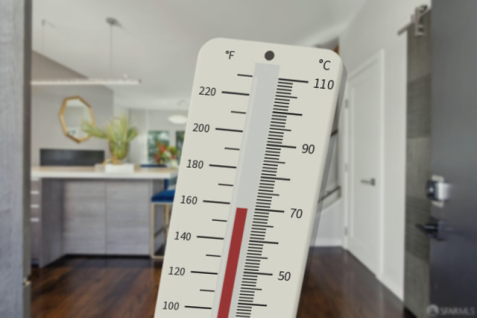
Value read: 70 °C
